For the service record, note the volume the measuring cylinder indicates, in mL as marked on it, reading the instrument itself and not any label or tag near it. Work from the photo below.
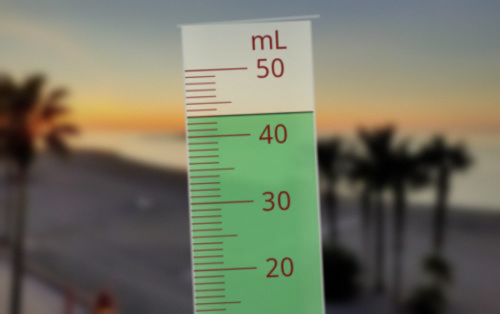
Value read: 43 mL
